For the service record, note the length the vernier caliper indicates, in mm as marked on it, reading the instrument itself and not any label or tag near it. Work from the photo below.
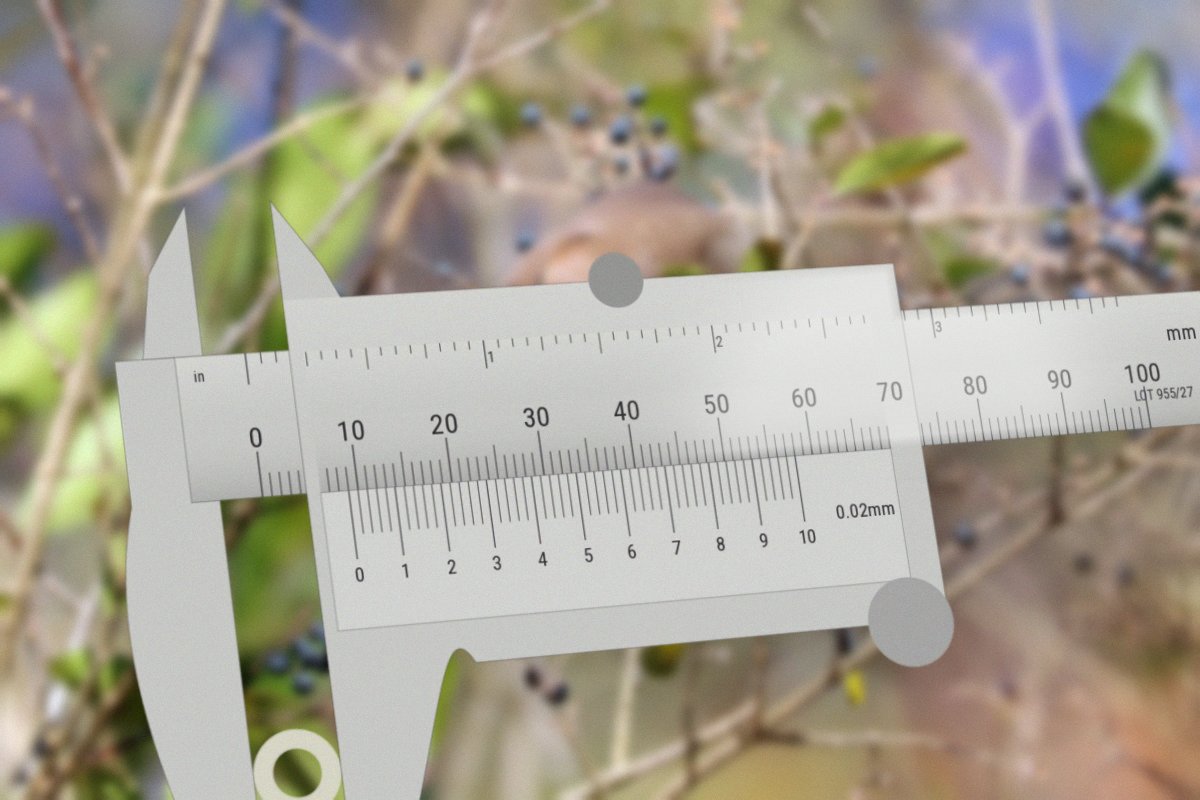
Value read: 9.0 mm
